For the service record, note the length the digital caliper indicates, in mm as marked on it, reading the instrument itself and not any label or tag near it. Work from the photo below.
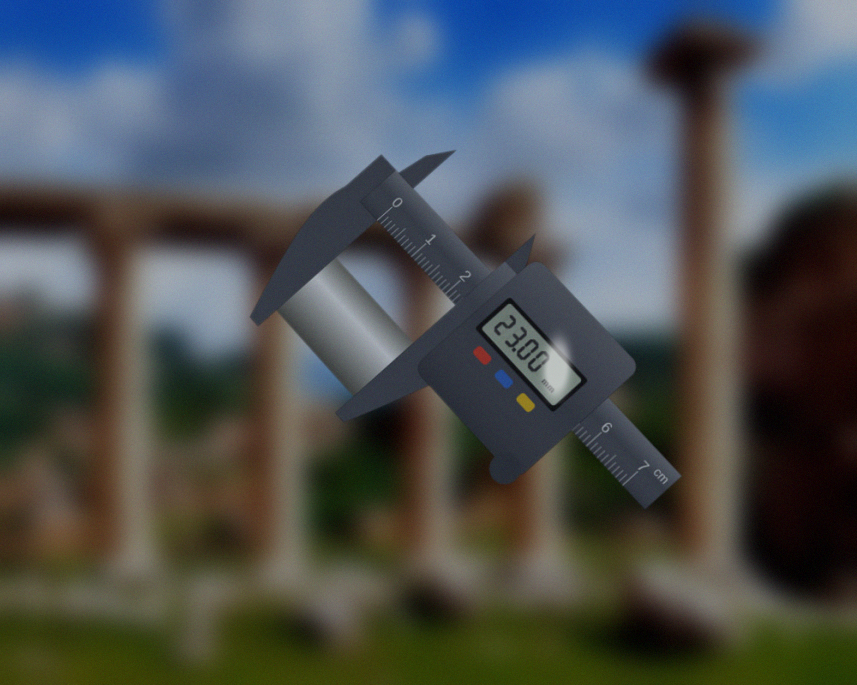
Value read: 23.00 mm
